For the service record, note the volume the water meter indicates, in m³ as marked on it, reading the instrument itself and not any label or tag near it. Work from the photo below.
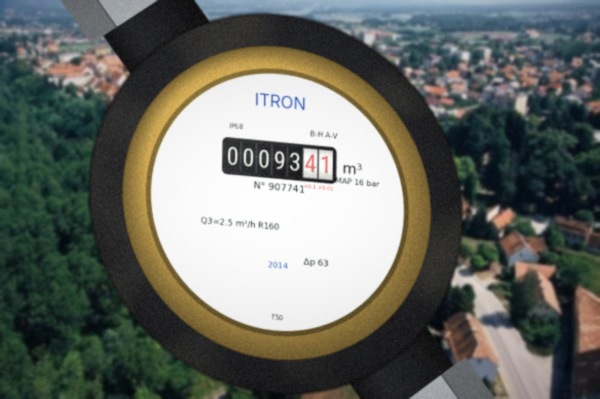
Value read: 93.41 m³
